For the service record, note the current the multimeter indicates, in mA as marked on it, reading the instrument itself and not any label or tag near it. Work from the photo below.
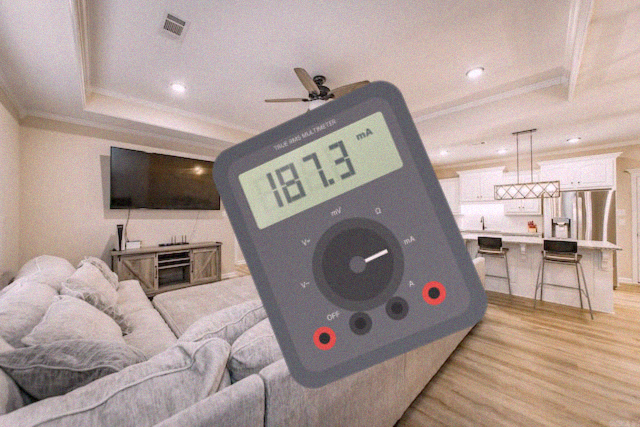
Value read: 187.3 mA
